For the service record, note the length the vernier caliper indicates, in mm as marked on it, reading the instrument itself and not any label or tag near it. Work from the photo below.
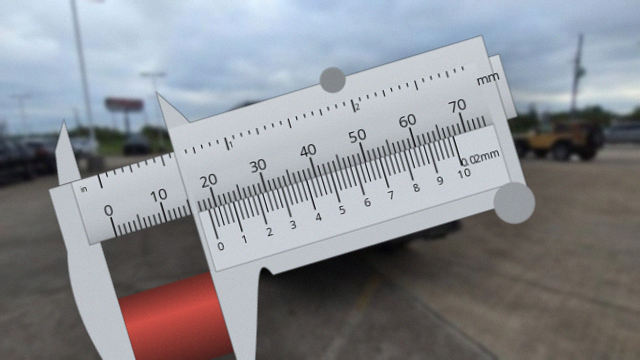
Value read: 18.5 mm
